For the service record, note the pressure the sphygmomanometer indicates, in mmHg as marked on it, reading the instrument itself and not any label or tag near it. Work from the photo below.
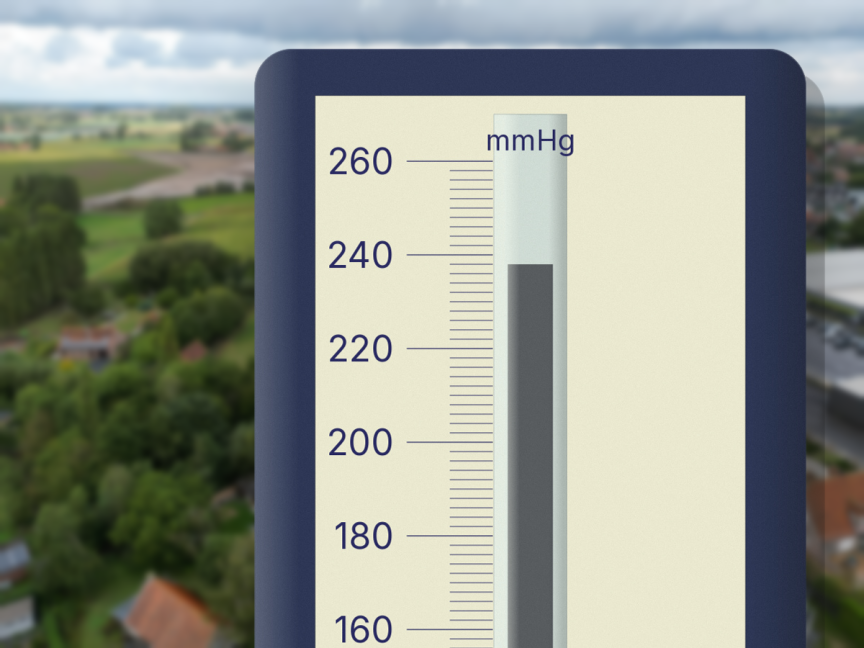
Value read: 238 mmHg
